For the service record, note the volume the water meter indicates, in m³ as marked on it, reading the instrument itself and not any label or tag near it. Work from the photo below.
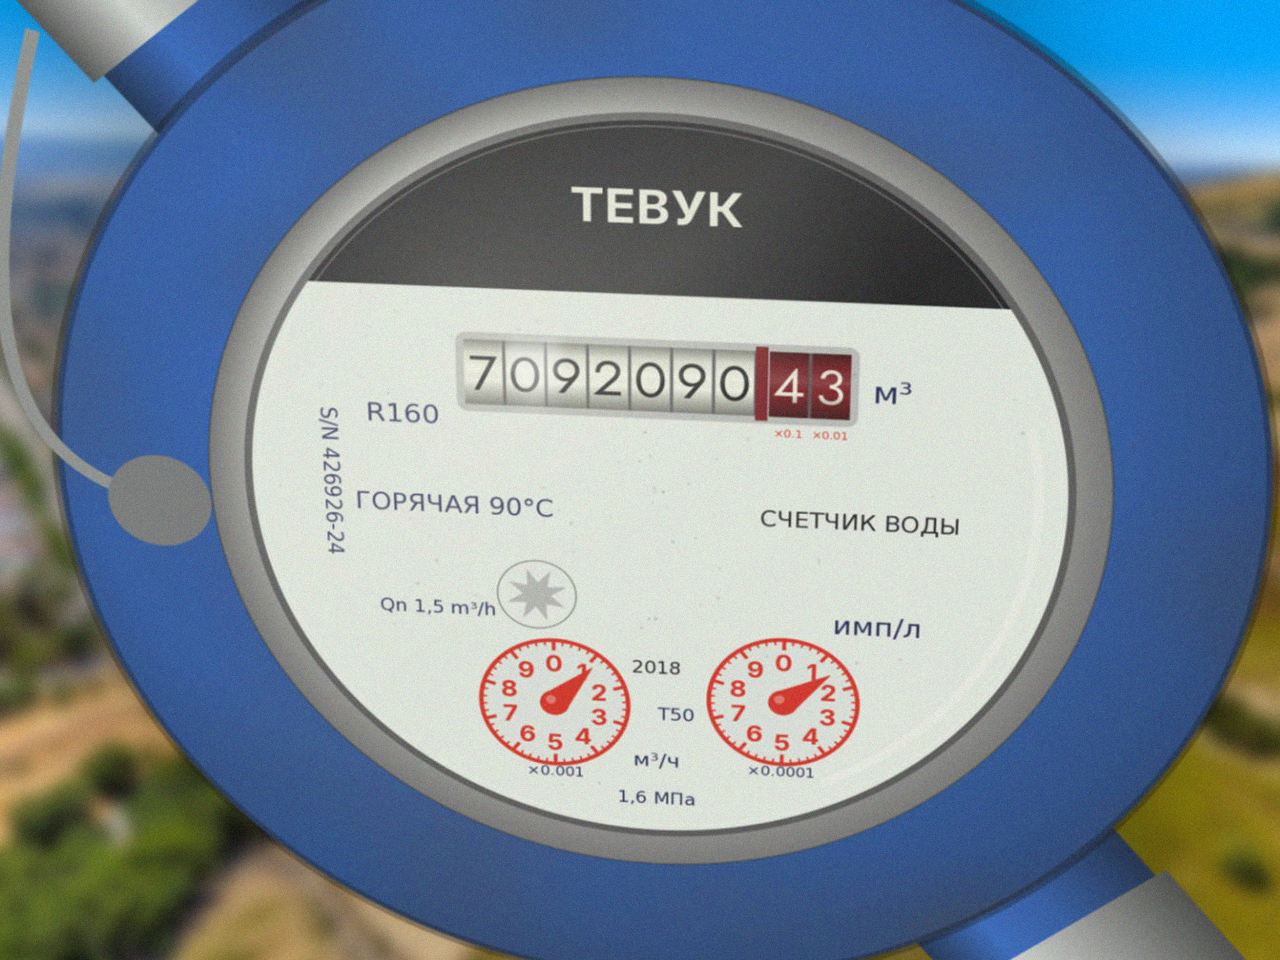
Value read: 7092090.4311 m³
